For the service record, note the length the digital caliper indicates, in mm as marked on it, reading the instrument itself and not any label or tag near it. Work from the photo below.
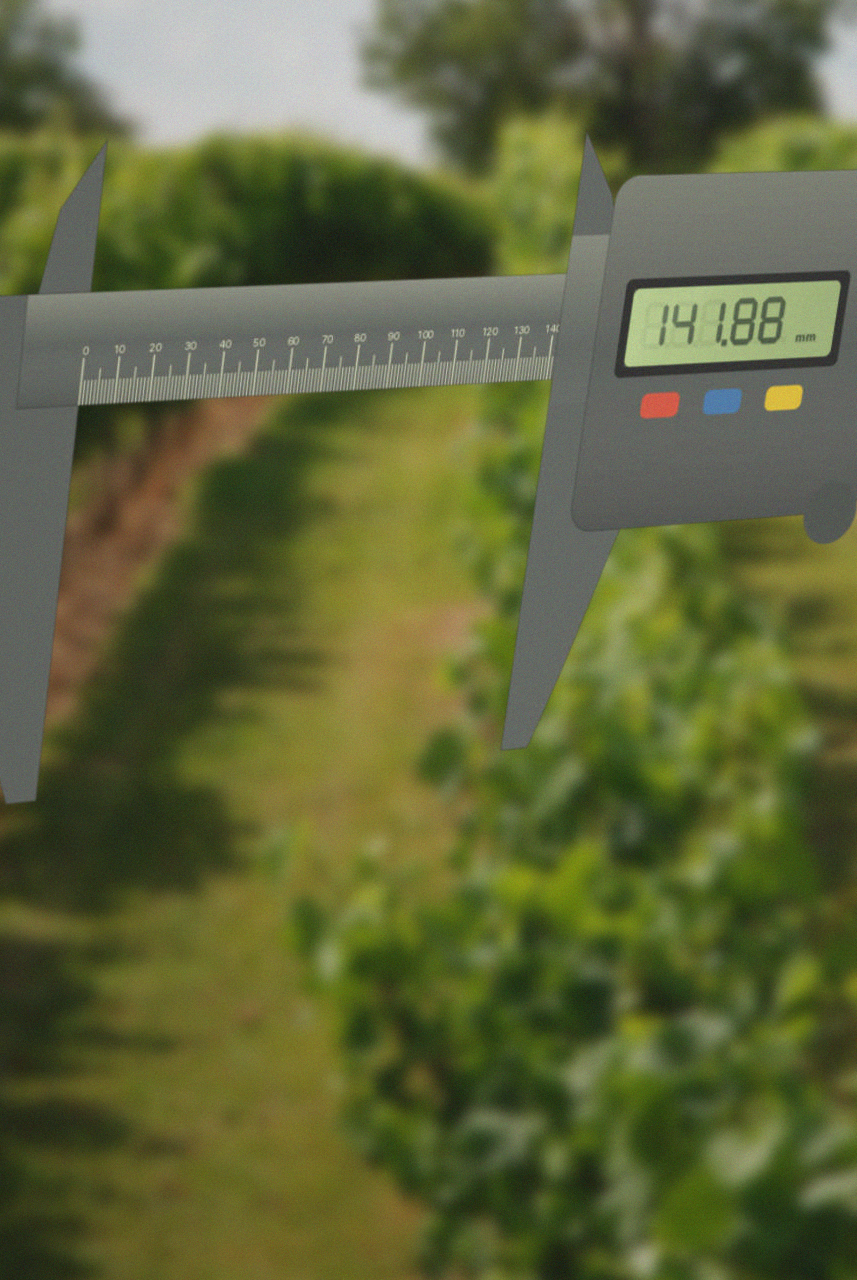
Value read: 141.88 mm
